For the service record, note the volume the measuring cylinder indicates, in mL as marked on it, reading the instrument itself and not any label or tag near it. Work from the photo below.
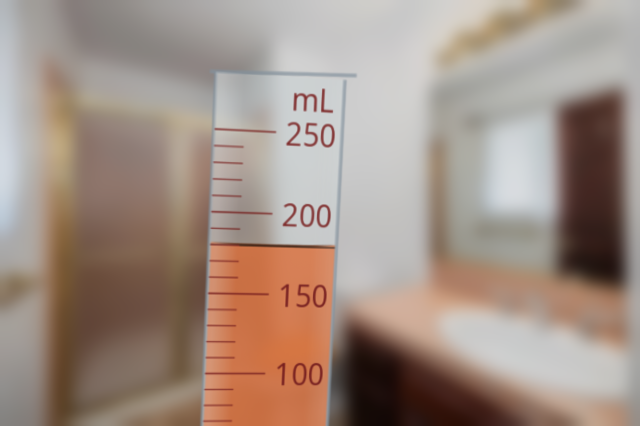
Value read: 180 mL
